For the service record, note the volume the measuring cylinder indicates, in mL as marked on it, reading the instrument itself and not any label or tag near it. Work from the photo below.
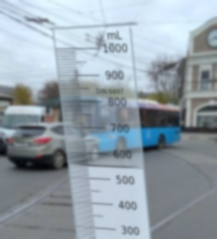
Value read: 550 mL
